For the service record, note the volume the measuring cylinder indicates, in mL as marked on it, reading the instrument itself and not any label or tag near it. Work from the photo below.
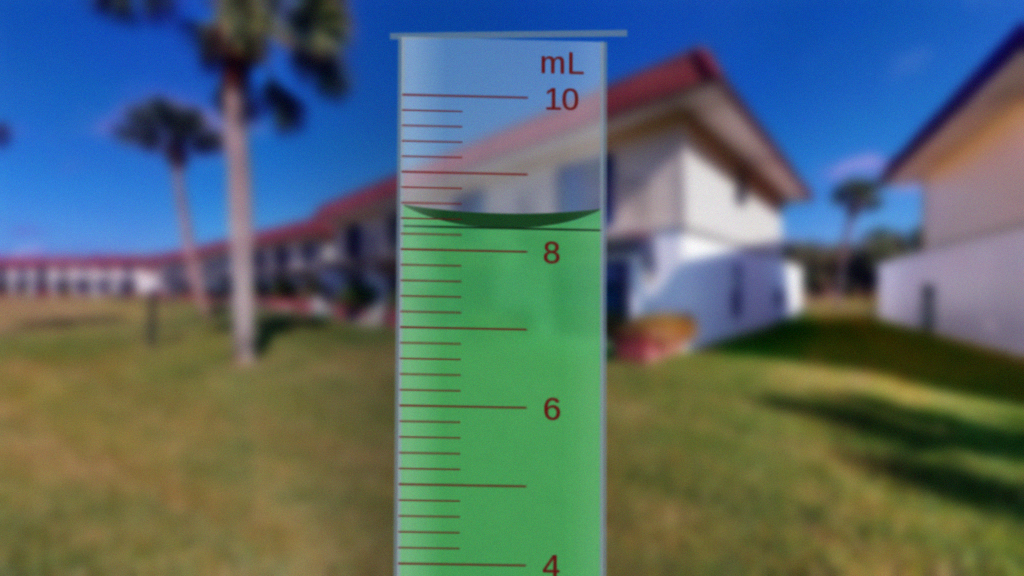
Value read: 8.3 mL
